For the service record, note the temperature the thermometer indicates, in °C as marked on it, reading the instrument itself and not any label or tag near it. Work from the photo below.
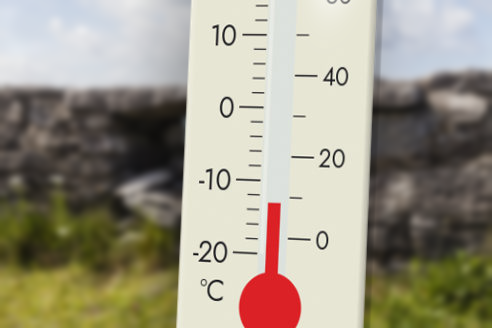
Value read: -13 °C
